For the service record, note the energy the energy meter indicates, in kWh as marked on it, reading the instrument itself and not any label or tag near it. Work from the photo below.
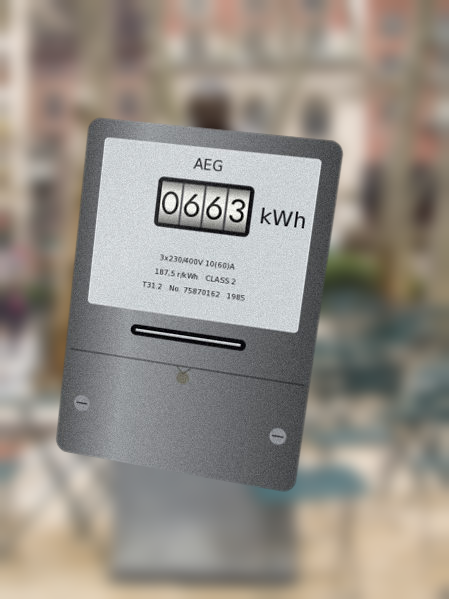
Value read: 663 kWh
